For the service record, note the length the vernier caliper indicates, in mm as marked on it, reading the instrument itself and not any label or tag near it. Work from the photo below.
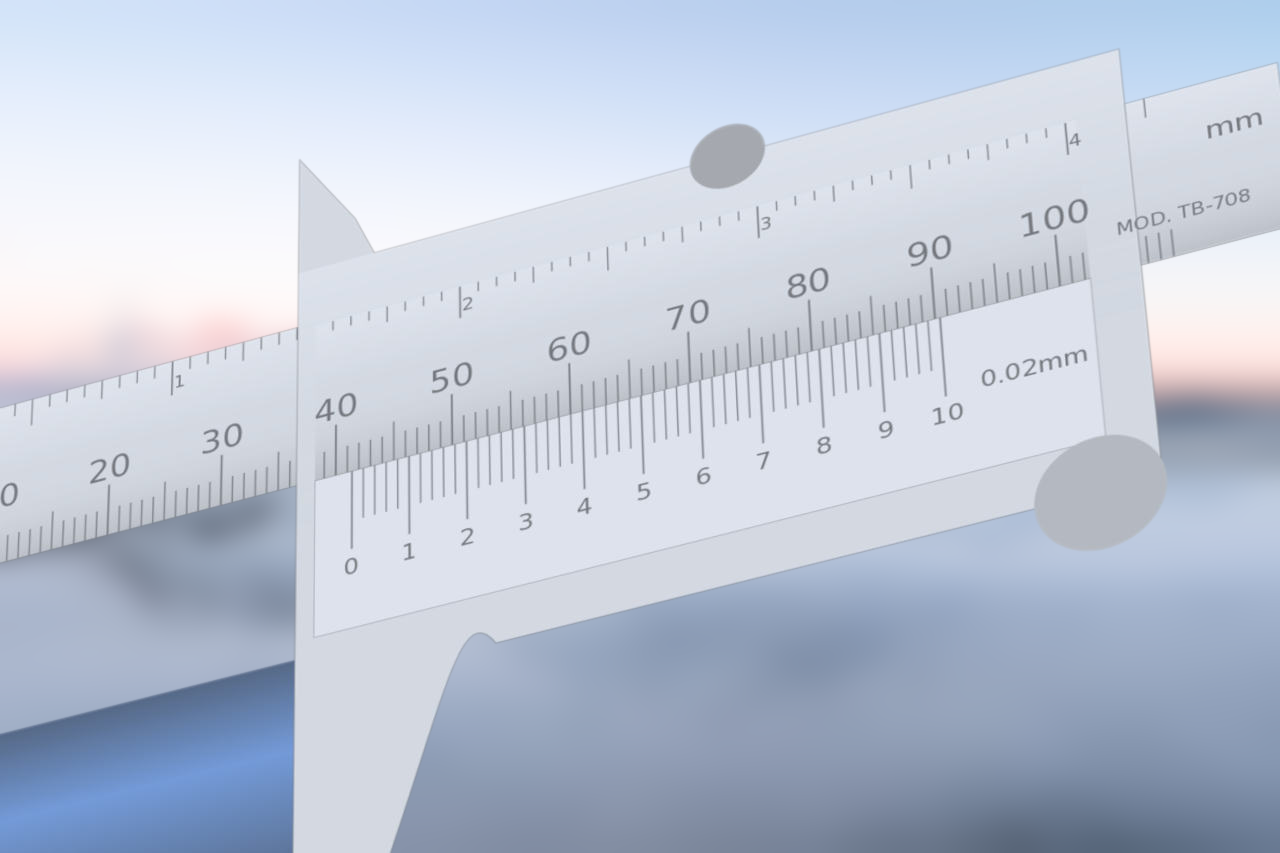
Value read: 41.4 mm
